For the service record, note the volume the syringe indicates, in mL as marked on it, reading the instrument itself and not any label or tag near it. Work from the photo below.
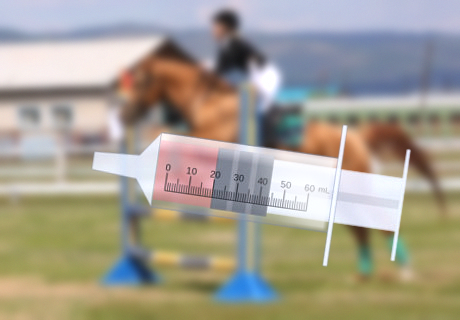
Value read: 20 mL
